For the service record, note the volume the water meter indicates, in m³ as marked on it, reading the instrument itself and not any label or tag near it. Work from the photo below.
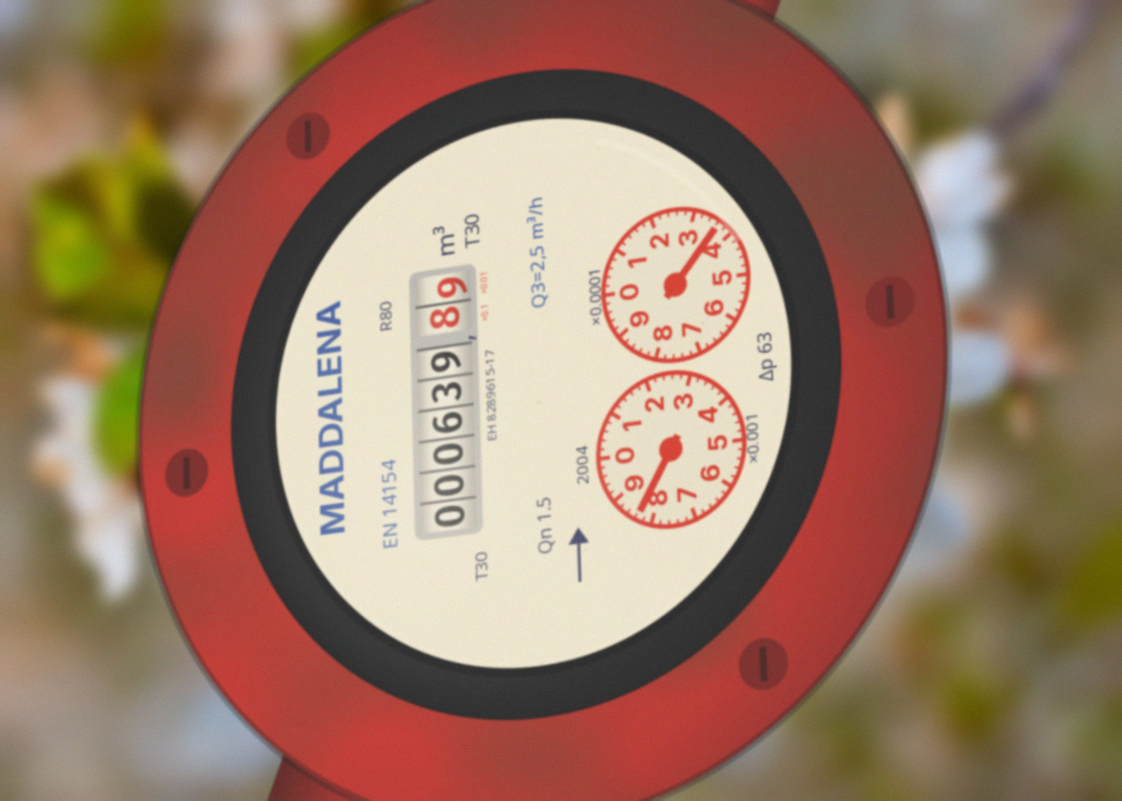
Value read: 639.8883 m³
